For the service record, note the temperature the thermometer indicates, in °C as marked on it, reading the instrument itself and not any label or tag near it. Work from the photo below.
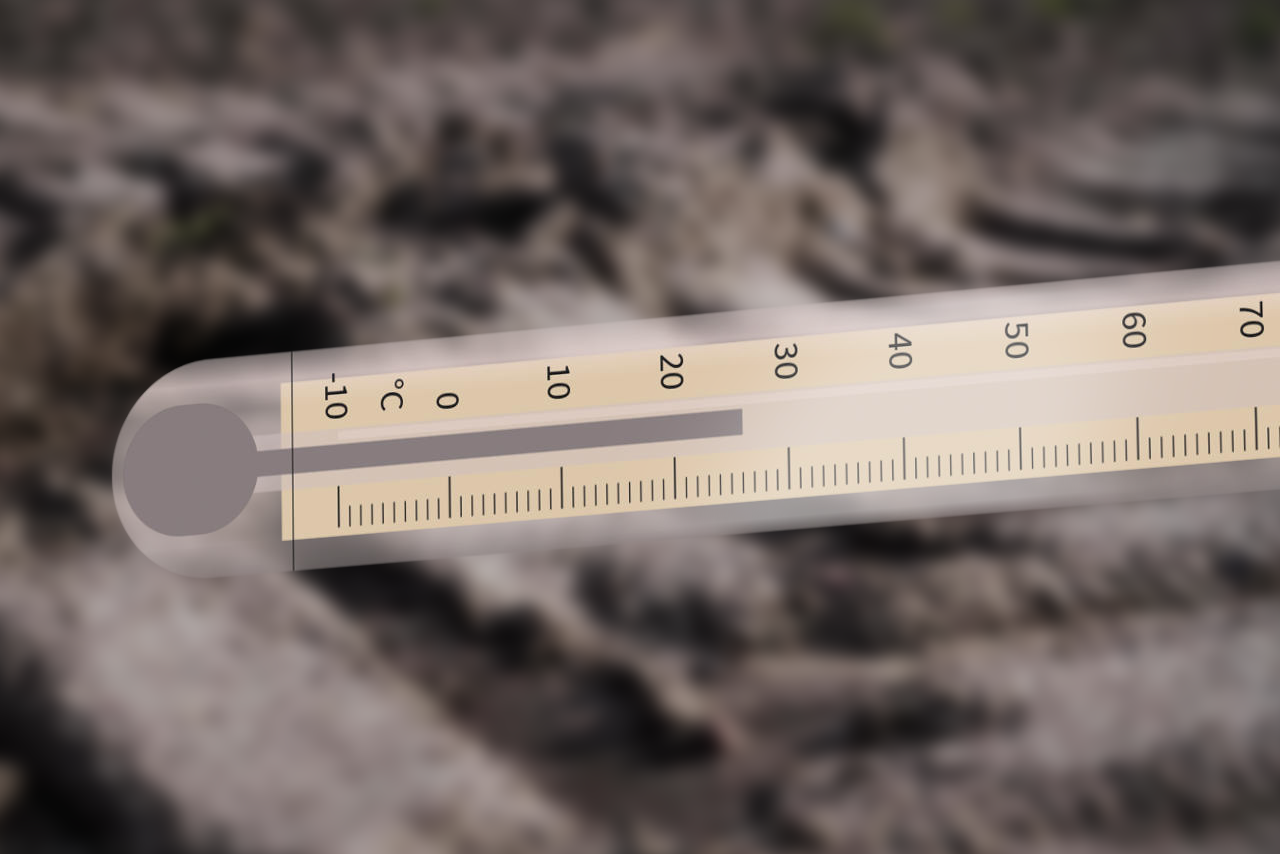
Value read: 26 °C
